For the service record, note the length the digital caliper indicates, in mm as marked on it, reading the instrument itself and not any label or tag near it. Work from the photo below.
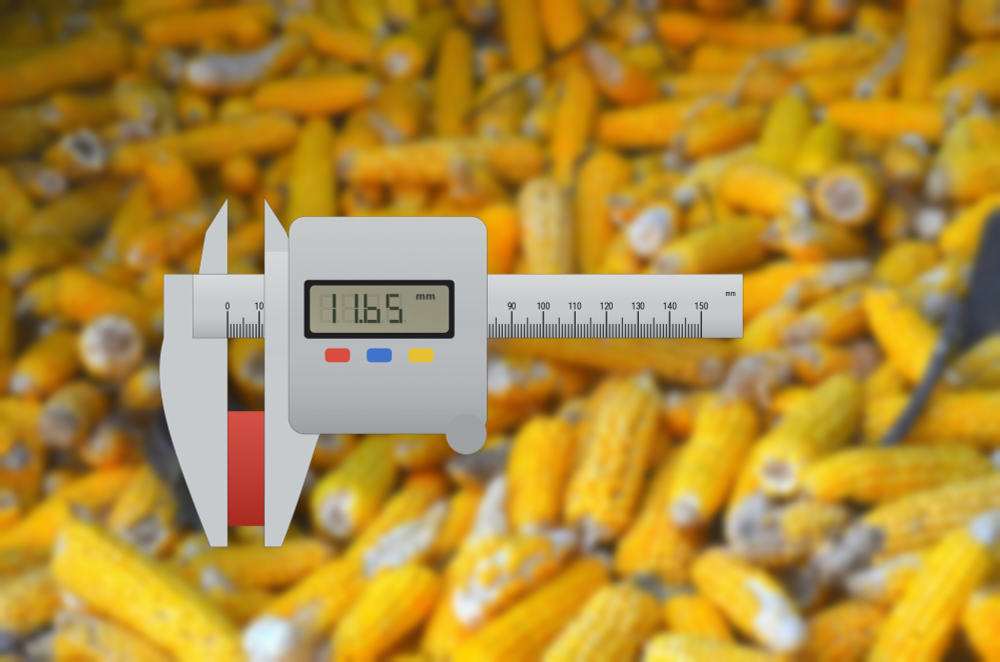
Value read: 11.65 mm
